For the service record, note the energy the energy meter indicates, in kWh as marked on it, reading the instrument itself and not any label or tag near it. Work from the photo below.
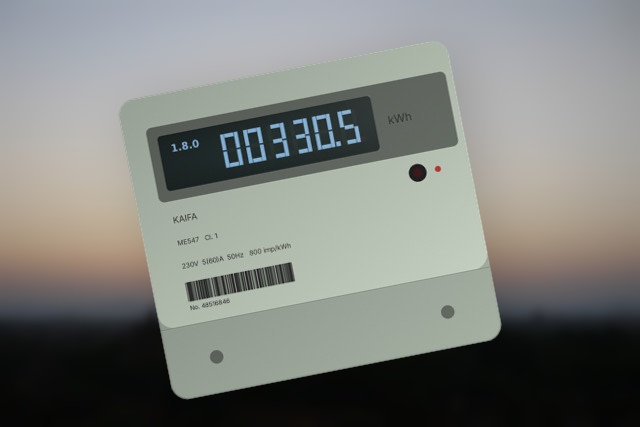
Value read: 330.5 kWh
